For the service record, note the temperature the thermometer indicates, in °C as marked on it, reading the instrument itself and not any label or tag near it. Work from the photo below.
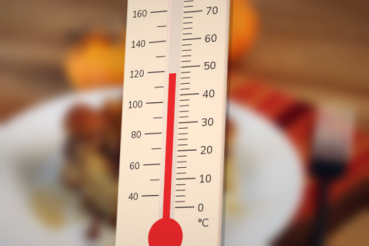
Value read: 48 °C
